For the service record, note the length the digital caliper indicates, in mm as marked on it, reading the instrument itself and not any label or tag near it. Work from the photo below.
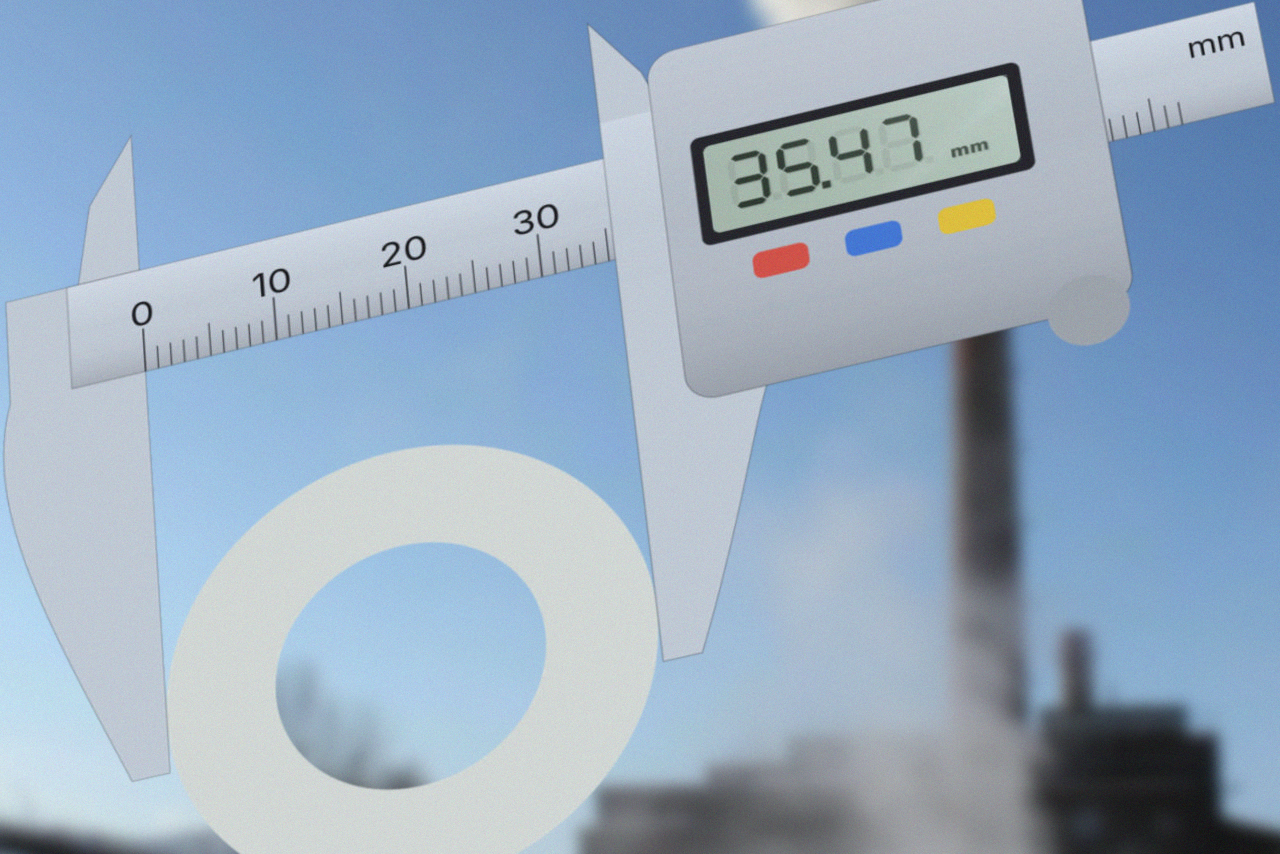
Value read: 35.47 mm
